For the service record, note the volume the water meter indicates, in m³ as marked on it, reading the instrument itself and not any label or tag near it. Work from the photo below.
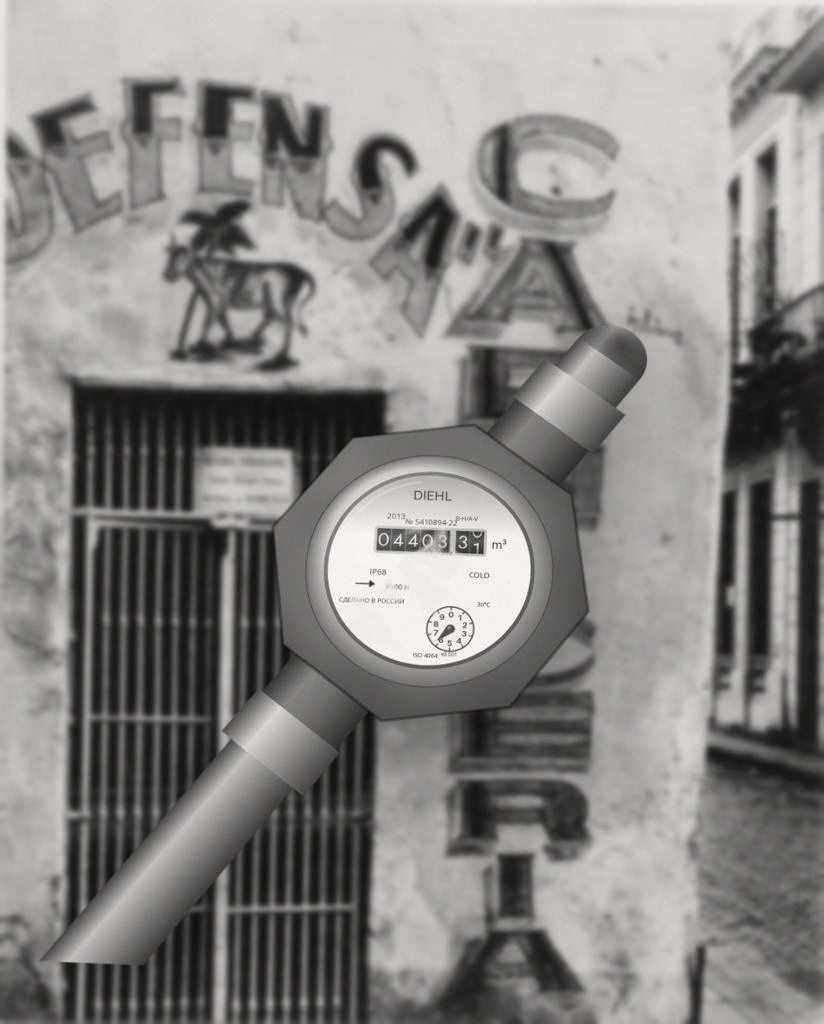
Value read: 4403.306 m³
